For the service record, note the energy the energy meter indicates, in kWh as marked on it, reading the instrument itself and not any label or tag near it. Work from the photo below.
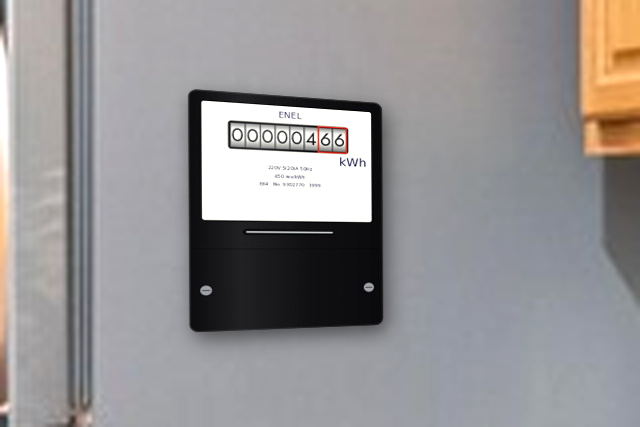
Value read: 4.66 kWh
